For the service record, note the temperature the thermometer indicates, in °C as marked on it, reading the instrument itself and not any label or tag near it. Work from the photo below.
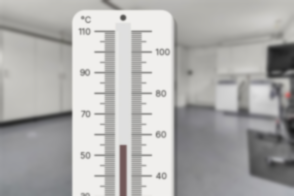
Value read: 55 °C
